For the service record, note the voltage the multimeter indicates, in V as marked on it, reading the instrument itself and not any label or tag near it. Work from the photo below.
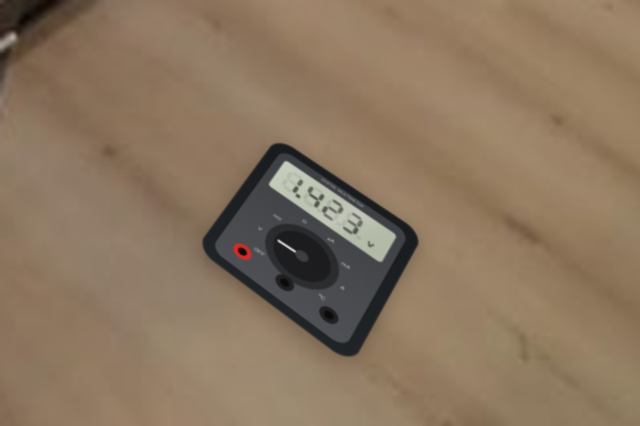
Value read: 1.423 V
